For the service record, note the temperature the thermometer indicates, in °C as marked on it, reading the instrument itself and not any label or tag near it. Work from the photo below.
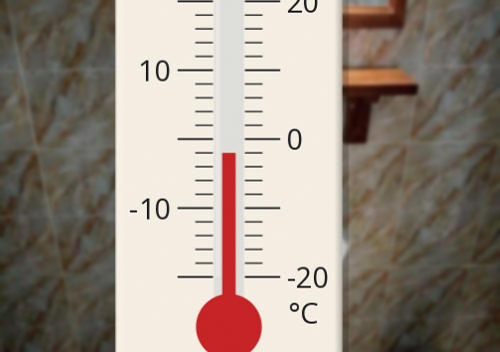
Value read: -2 °C
